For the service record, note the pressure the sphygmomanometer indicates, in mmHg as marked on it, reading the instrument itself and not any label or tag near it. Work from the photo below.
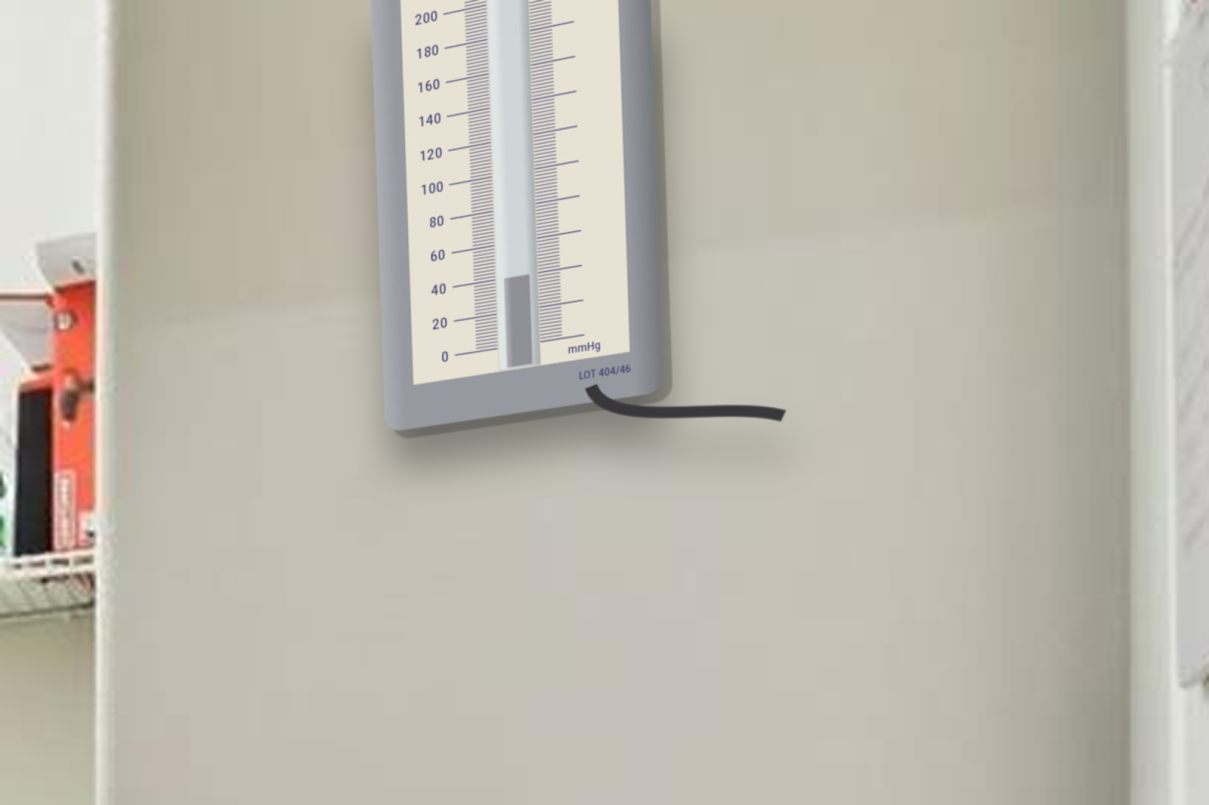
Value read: 40 mmHg
